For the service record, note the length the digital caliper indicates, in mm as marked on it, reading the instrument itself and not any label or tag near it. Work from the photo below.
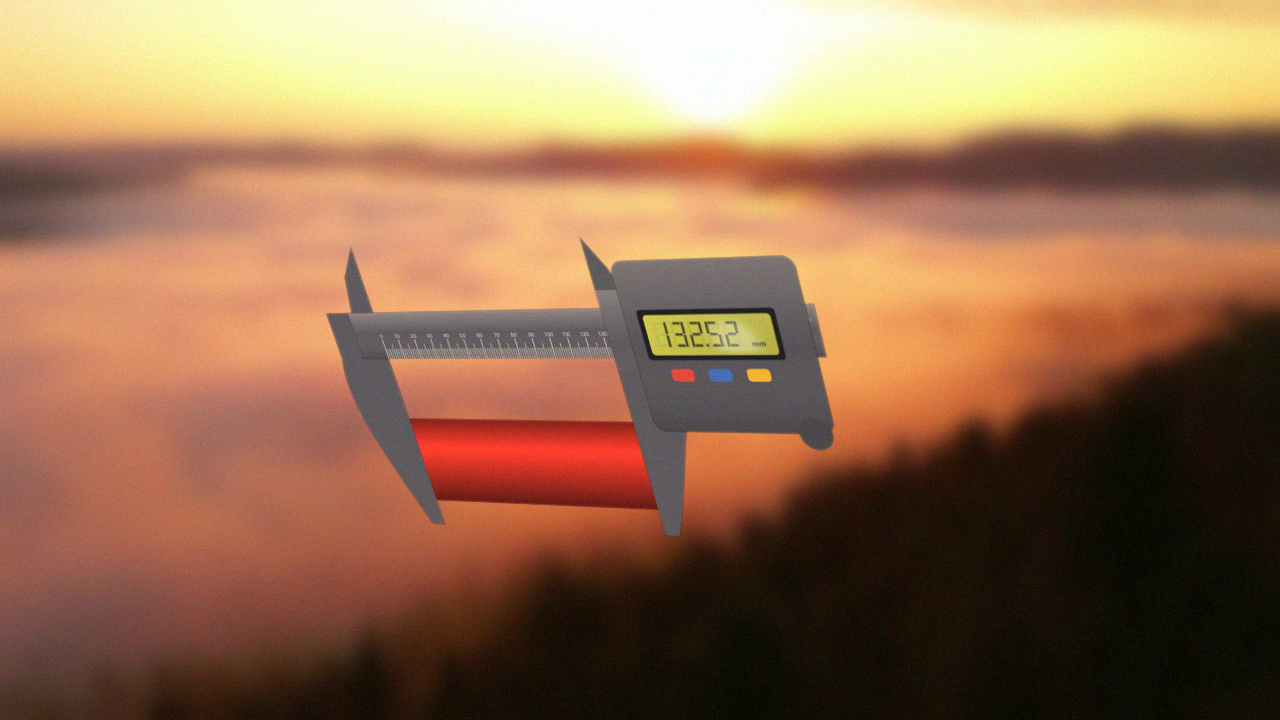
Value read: 132.52 mm
